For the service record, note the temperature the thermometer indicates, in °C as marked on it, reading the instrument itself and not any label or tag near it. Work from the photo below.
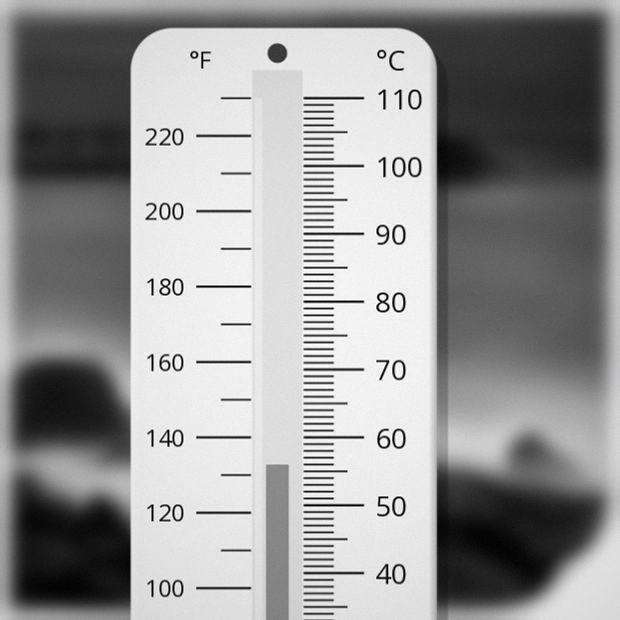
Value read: 56 °C
